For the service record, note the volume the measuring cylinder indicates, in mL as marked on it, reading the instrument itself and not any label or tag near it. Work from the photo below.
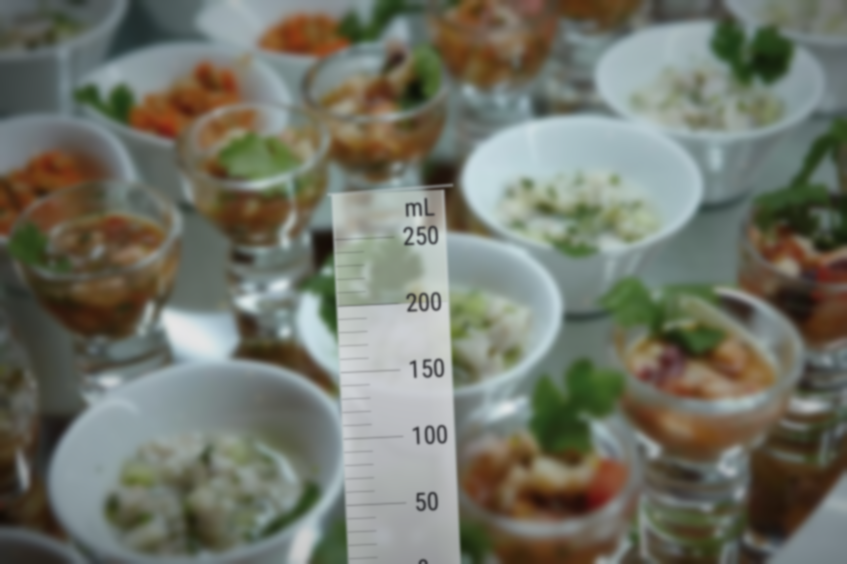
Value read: 200 mL
